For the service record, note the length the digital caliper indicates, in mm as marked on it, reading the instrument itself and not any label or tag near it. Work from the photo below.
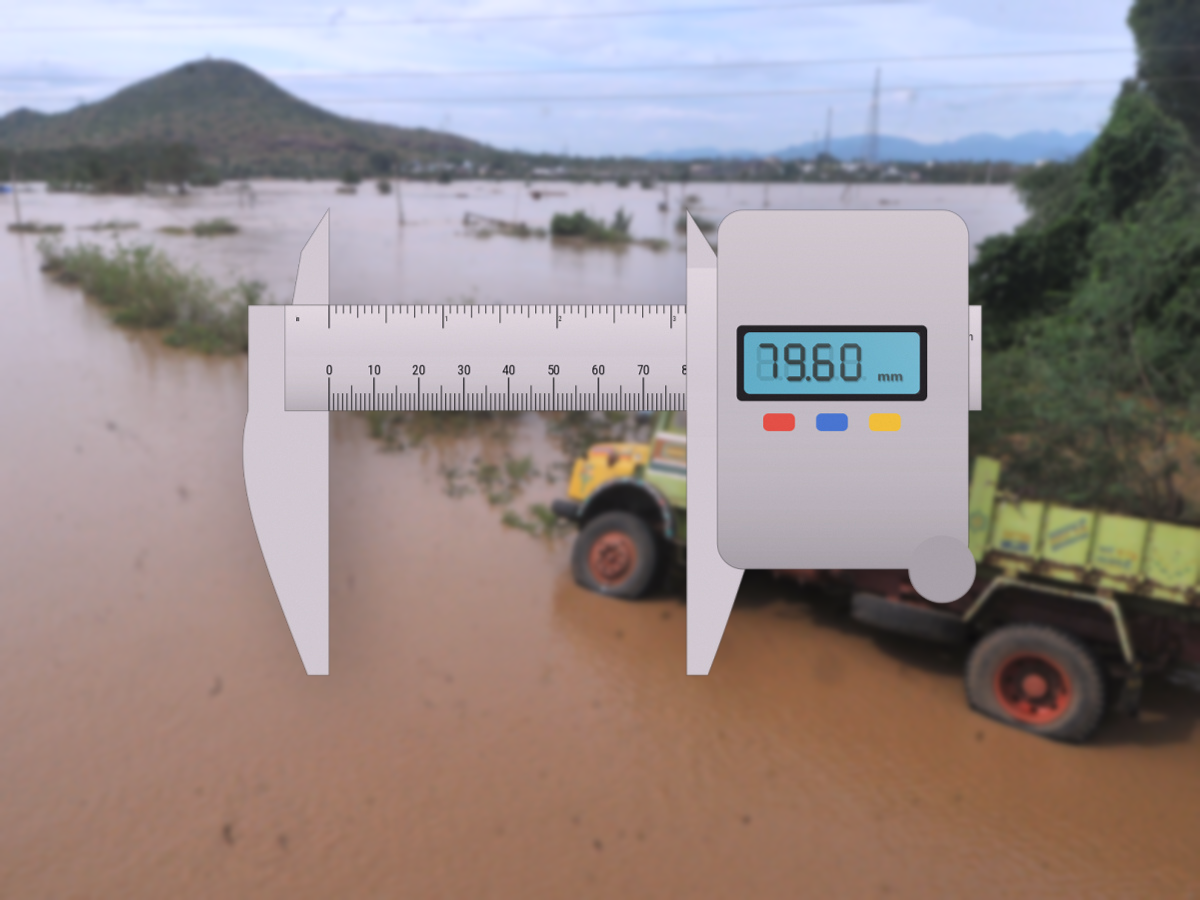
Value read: 79.60 mm
